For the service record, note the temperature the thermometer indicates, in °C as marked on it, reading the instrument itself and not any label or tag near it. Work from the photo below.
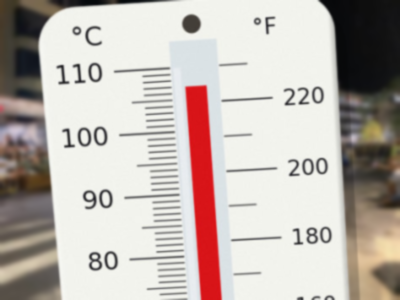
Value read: 107 °C
